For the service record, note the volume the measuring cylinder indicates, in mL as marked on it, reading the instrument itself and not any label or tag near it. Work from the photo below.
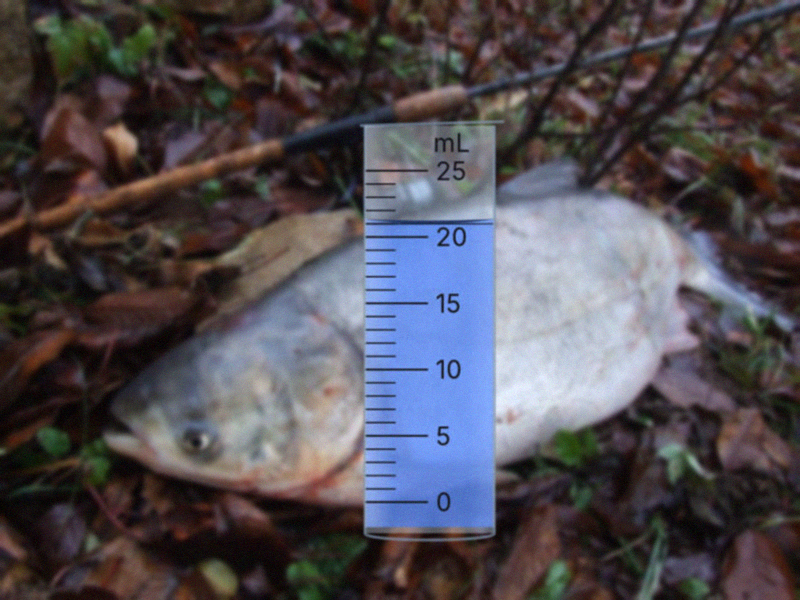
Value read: 21 mL
